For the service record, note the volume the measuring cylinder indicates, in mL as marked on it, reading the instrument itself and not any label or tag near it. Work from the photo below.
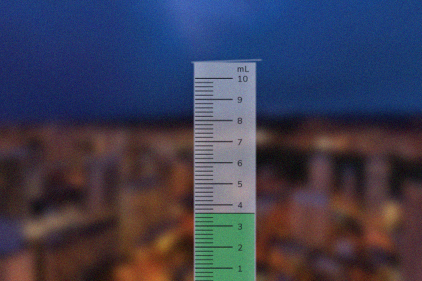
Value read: 3.6 mL
